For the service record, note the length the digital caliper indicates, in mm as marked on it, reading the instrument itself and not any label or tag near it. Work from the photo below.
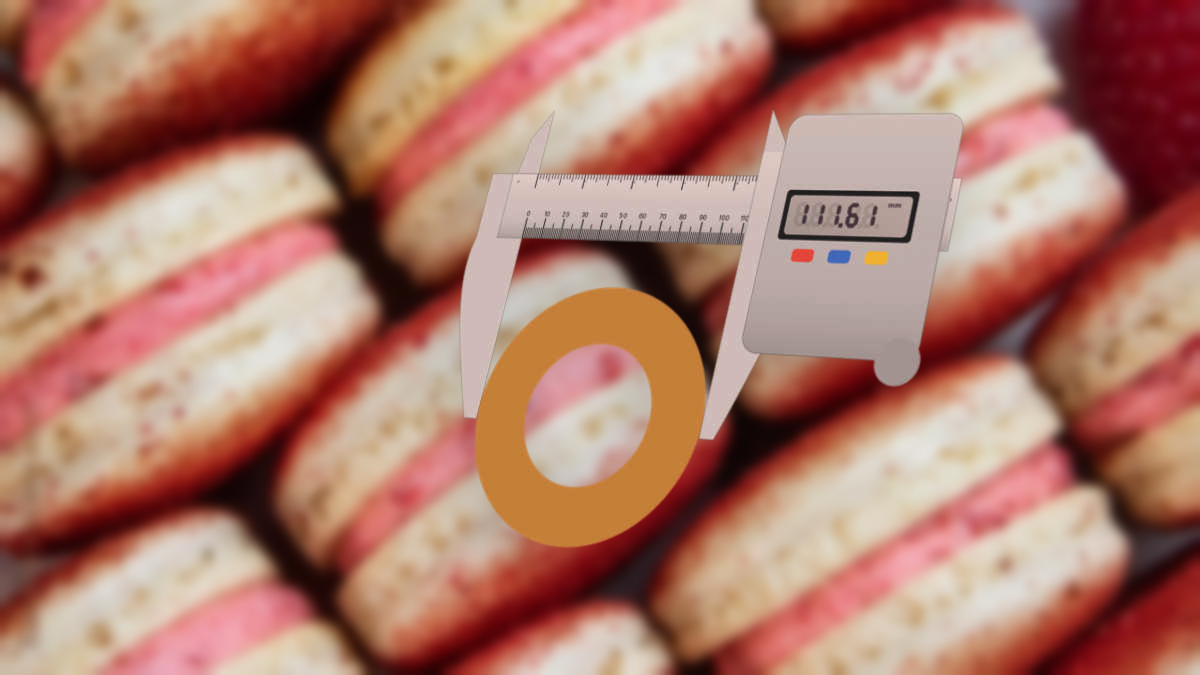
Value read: 111.61 mm
